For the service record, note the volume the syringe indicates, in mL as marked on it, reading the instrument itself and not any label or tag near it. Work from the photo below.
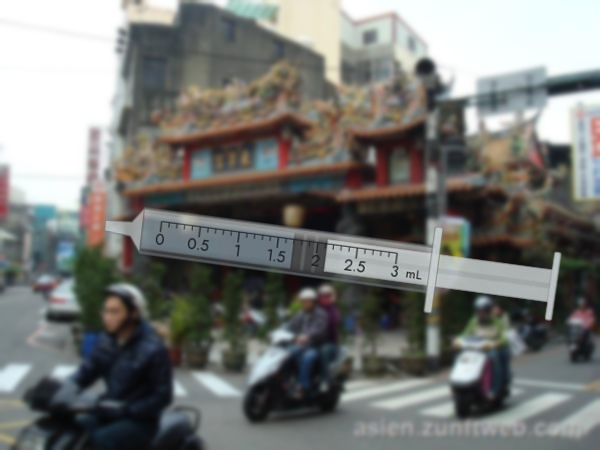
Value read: 1.7 mL
